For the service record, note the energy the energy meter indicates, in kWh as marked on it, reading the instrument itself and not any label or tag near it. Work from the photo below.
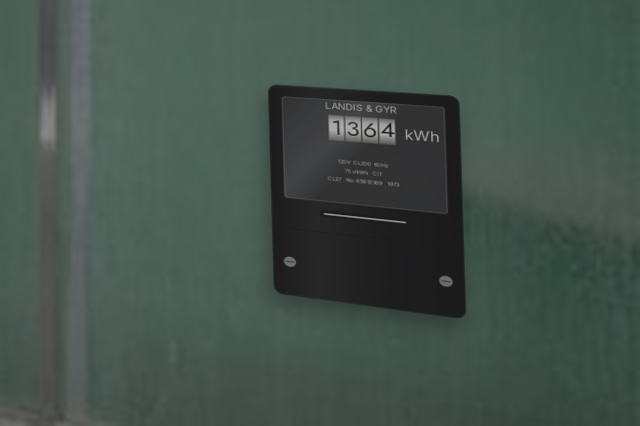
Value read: 1364 kWh
